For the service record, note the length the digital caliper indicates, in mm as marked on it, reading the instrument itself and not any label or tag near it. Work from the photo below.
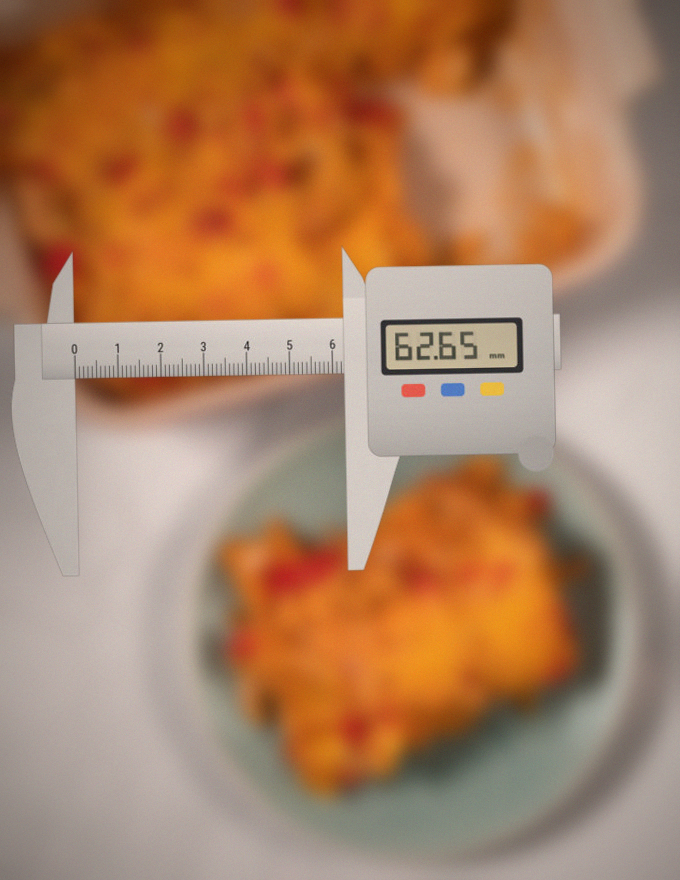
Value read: 62.65 mm
